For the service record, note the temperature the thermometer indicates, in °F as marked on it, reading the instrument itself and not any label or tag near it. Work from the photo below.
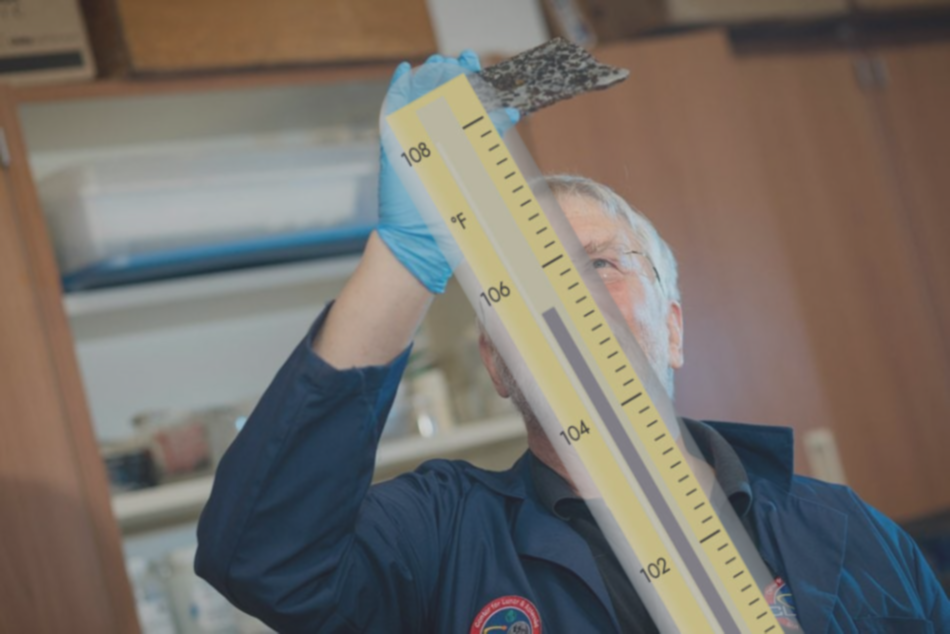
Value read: 105.5 °F
